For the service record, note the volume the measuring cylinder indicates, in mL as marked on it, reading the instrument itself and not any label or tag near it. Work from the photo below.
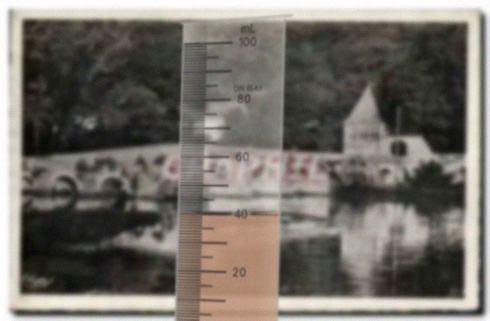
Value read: 40 mL
